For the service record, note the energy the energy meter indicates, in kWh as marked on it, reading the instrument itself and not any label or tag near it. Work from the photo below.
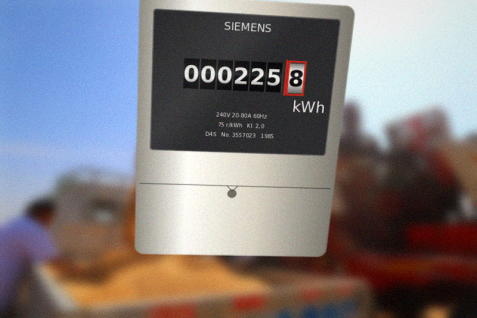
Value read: 225.8 kWh
